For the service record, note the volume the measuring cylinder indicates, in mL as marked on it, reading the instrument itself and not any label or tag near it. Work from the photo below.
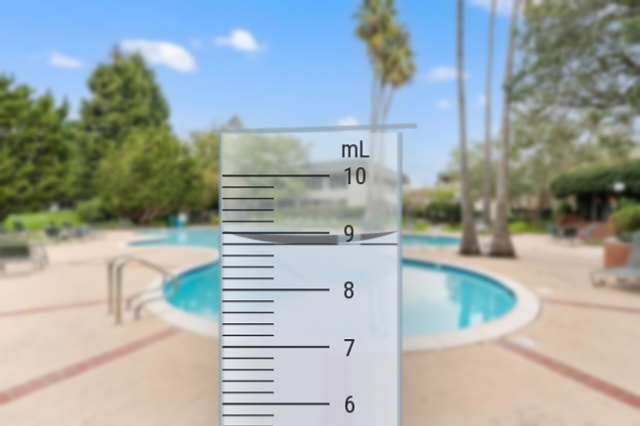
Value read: 8.8 mL
